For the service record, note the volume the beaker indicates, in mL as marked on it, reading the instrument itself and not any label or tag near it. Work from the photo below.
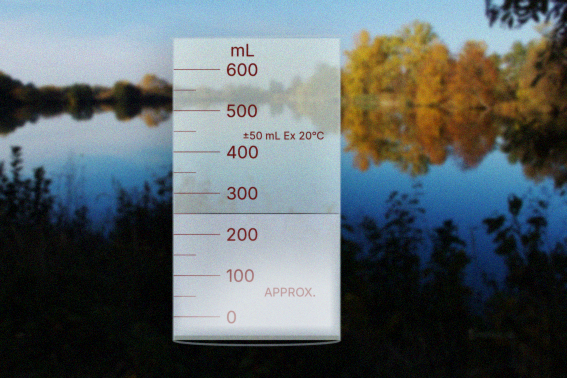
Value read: 250 mL
